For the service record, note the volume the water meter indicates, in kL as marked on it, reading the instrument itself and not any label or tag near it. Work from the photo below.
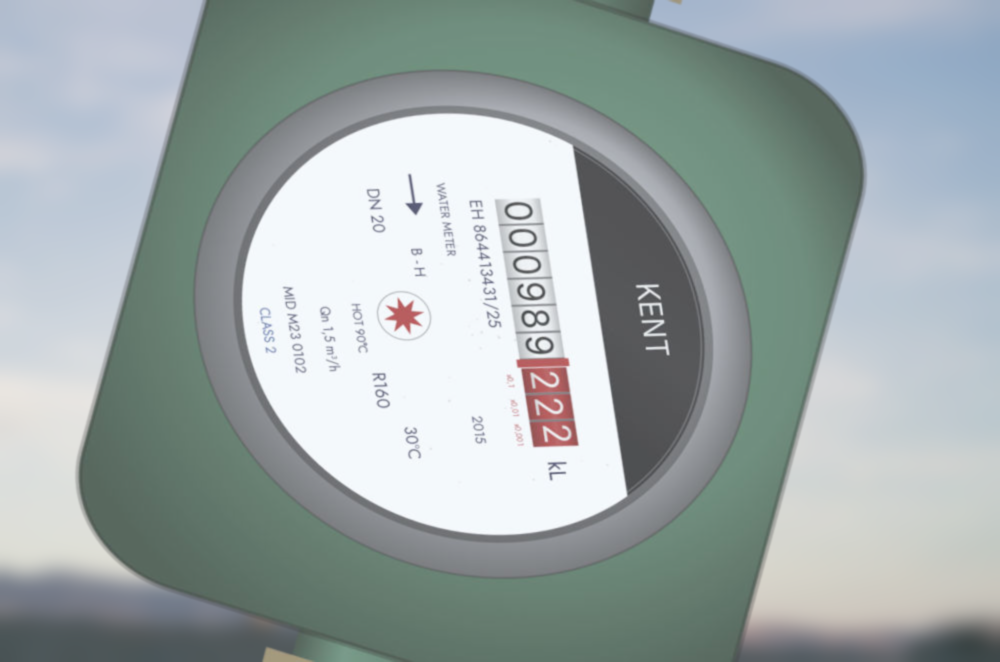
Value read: 989.222 kL
